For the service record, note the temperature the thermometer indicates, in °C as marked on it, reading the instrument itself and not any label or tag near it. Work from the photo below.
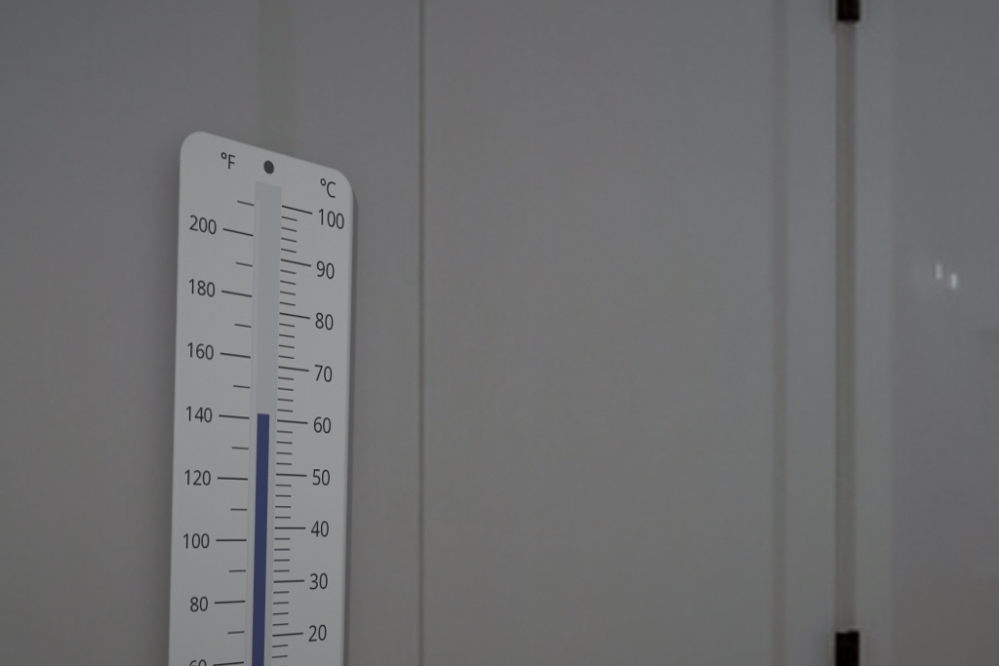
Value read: 61 °C
